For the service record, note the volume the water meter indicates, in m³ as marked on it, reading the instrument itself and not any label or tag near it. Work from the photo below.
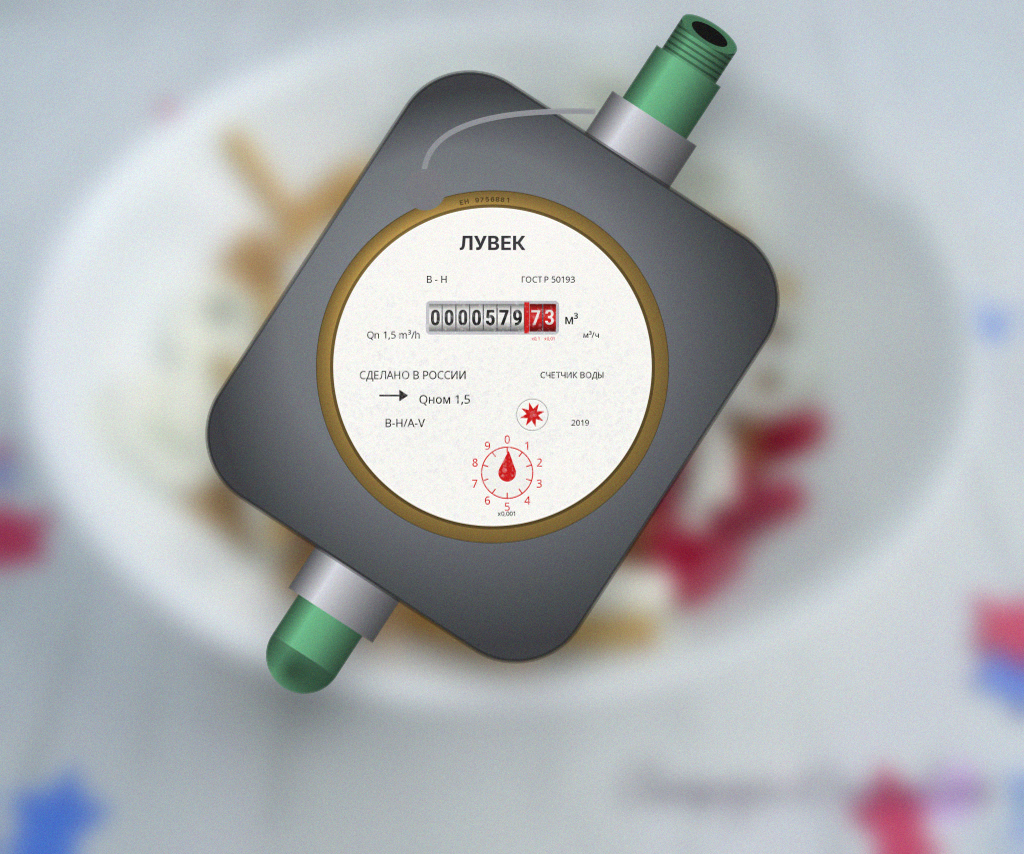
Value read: 579.730 m³
